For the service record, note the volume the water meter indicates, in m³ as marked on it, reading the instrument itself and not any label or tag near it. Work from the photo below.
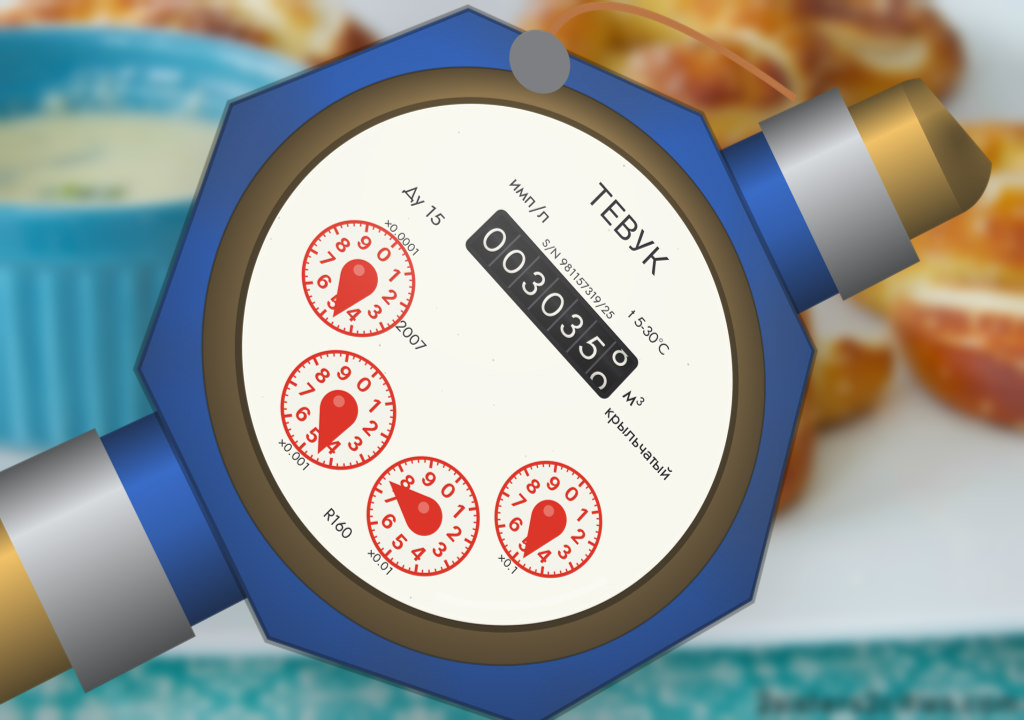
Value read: 30358.4744 m³
